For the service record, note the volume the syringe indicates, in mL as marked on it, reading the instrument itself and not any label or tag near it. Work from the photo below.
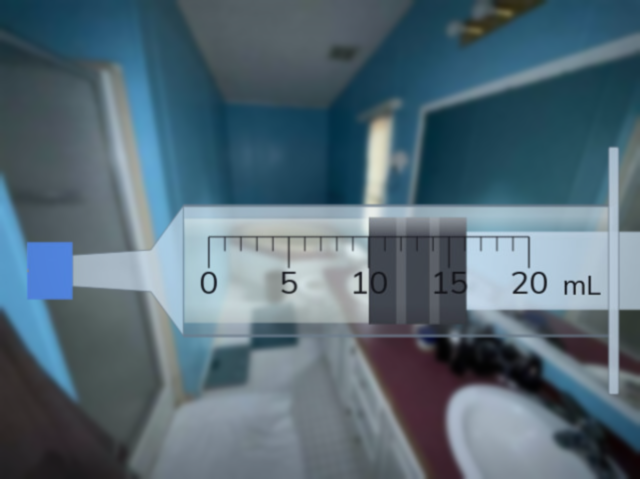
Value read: 10 mL
